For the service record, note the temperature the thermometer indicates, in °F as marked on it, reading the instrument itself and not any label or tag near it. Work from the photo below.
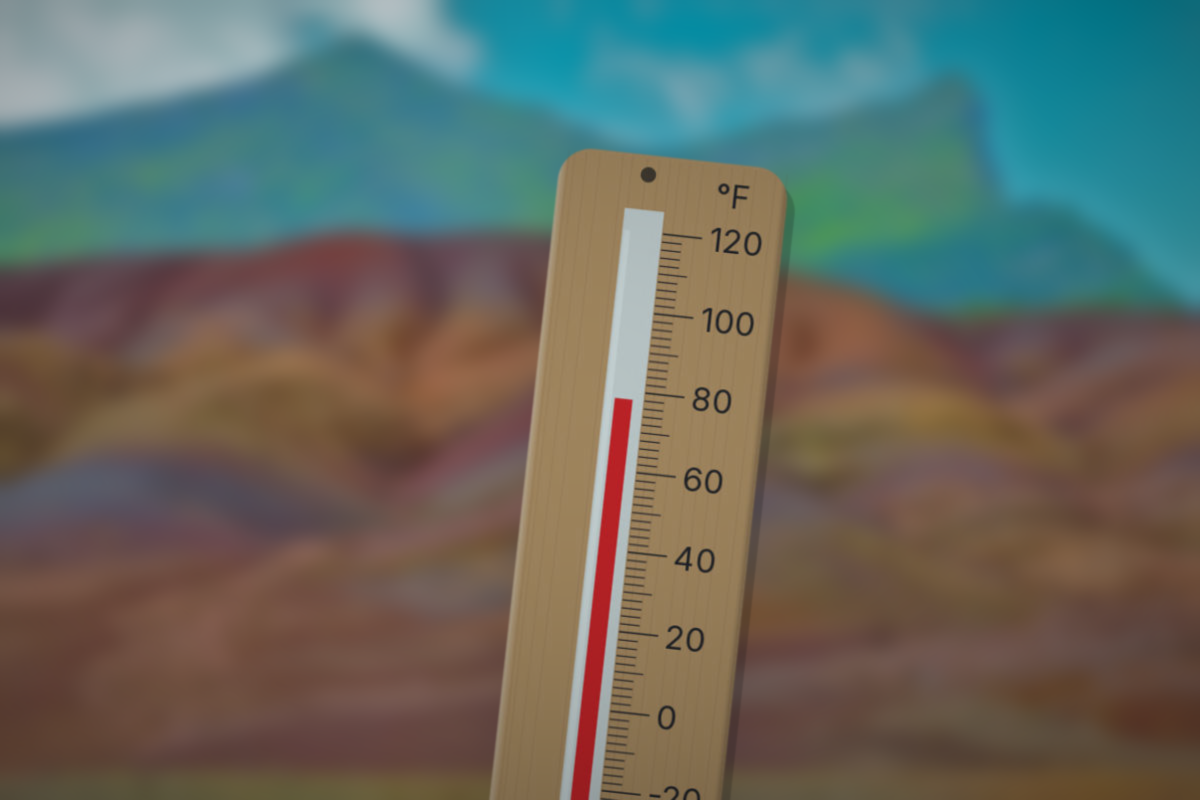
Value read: 78 °F
